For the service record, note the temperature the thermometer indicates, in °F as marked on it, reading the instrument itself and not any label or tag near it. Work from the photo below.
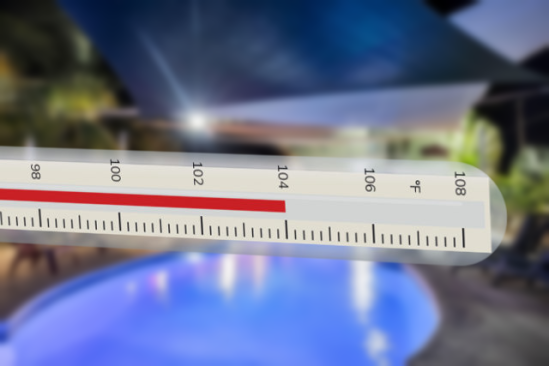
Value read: 104 °F
